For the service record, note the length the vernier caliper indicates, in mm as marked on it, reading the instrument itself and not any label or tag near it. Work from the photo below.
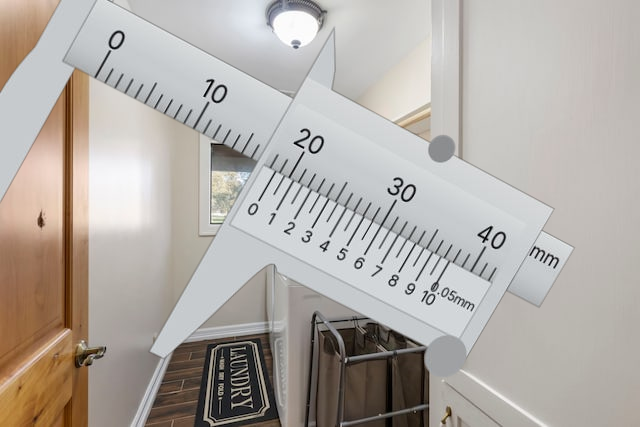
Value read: 18.6 mm
